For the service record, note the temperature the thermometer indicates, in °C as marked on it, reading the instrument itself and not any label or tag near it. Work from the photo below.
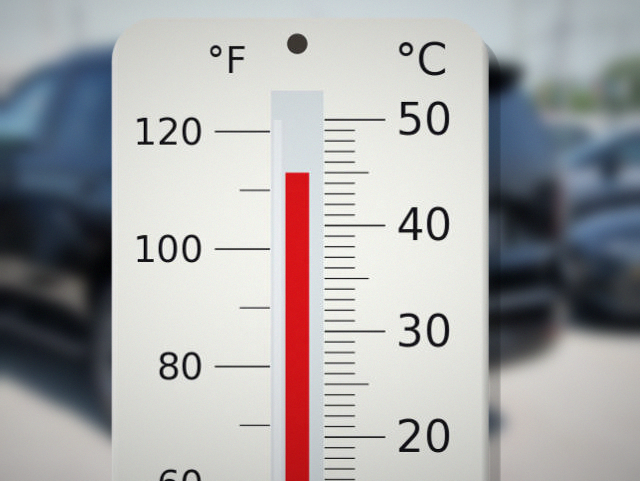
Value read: 45 °C
